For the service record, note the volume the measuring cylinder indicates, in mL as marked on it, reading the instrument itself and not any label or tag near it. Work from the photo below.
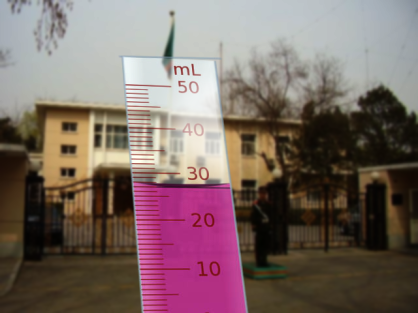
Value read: 27 mL
